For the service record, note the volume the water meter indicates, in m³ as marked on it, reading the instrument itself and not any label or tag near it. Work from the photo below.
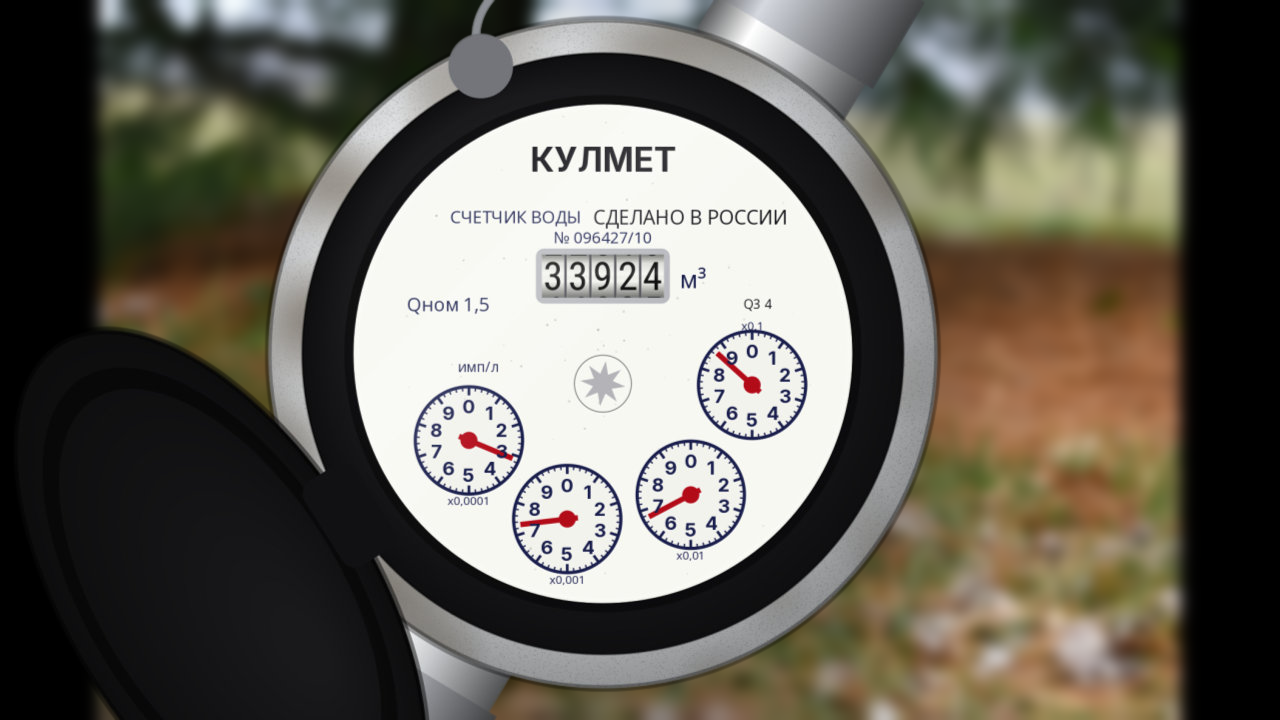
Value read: 33924.8673 m³
